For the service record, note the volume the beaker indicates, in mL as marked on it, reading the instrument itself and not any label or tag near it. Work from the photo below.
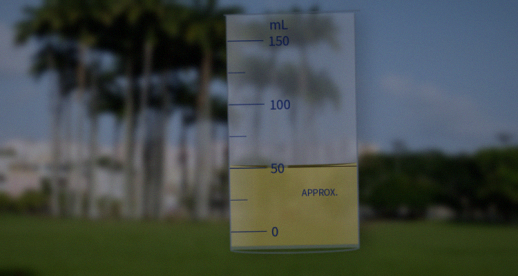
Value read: 50 mL
